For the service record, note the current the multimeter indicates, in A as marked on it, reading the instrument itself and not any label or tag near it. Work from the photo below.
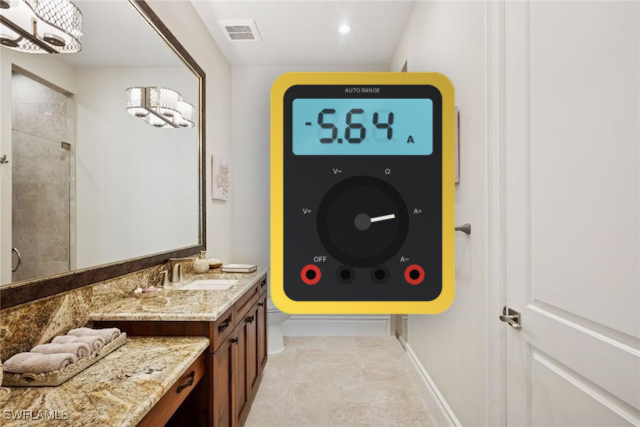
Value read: -5.64 A
